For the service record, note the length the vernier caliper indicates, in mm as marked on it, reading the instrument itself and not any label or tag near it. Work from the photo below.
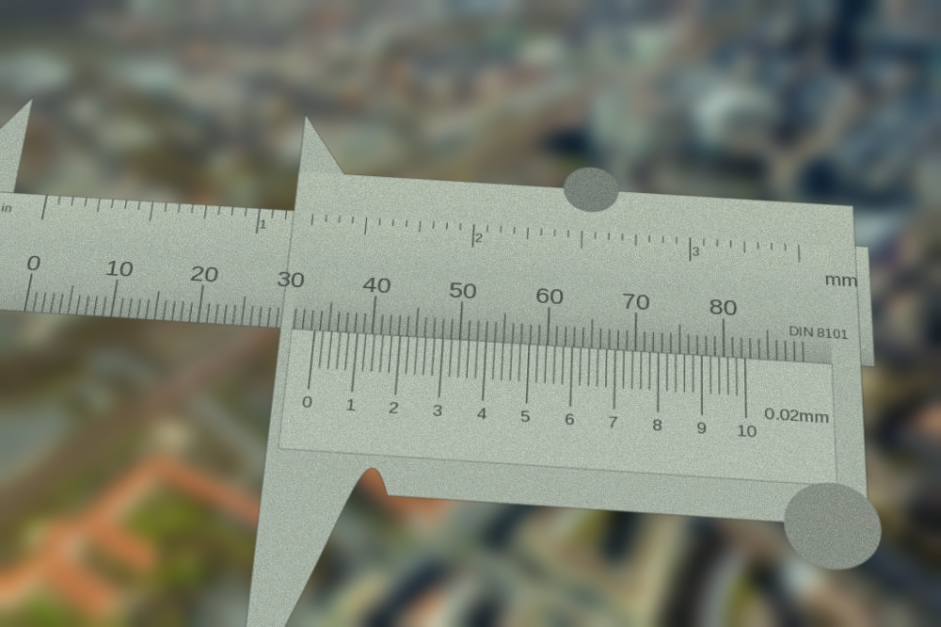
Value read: 33.4 mm
